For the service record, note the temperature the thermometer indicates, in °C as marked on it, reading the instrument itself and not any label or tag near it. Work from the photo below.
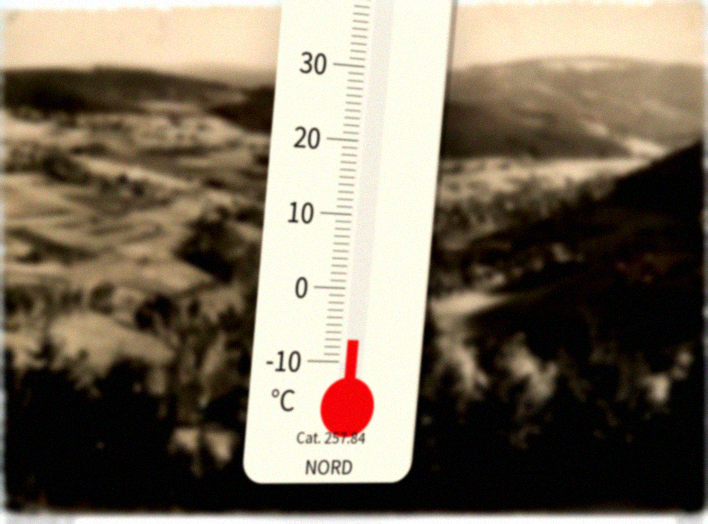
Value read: -7 °C
